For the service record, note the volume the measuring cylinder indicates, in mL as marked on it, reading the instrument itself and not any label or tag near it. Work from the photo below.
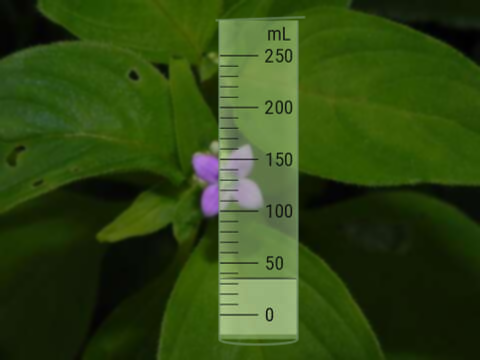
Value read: 35 mL
